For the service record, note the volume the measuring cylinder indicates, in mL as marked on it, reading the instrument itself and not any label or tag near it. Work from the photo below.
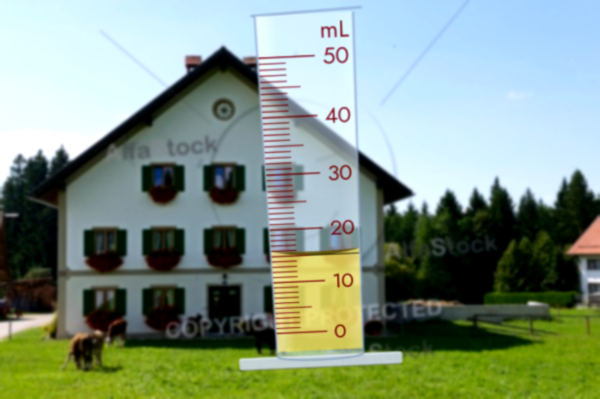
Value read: 15 mL
